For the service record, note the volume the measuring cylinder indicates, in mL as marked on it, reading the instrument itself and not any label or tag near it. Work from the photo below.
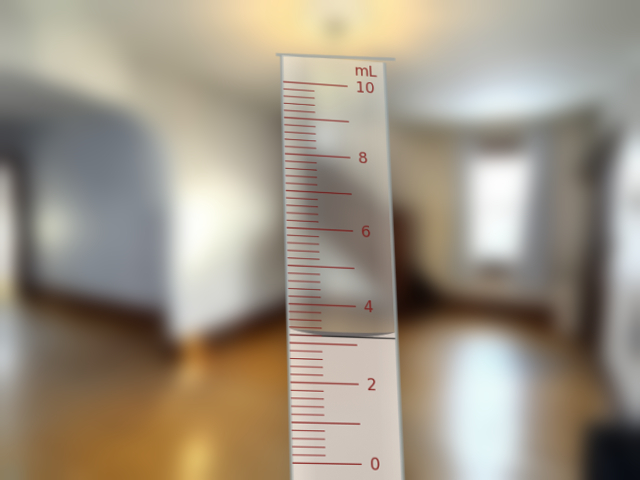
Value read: 3.2 mL
